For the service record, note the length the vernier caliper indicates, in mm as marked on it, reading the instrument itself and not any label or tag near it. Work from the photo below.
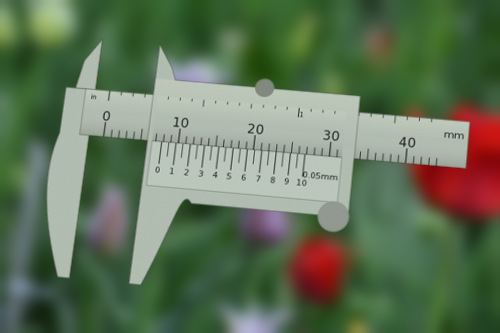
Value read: 7.8 mm
